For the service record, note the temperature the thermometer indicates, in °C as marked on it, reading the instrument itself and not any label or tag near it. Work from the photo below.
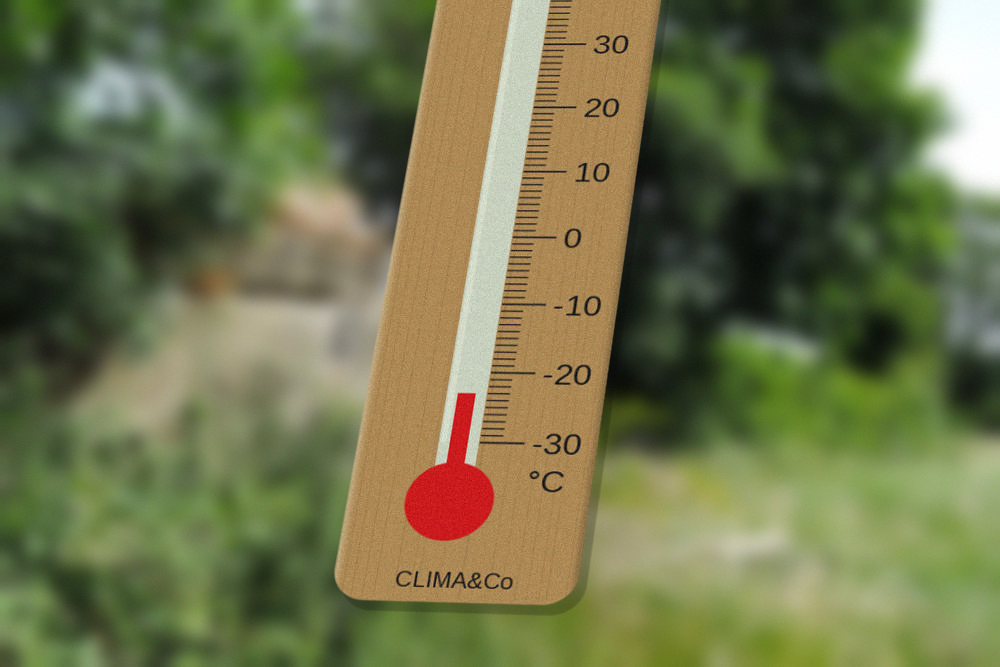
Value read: -23 °C
